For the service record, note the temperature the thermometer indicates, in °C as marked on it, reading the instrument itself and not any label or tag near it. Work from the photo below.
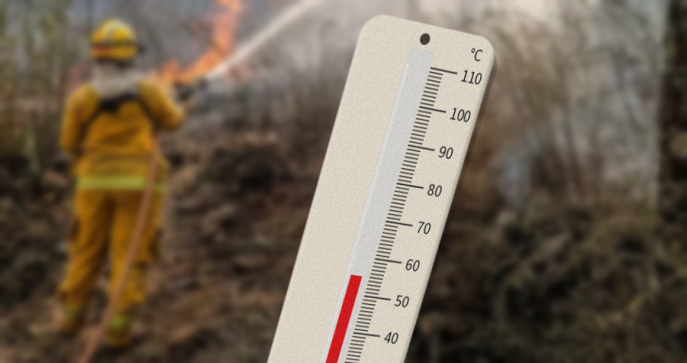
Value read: 55 °C
